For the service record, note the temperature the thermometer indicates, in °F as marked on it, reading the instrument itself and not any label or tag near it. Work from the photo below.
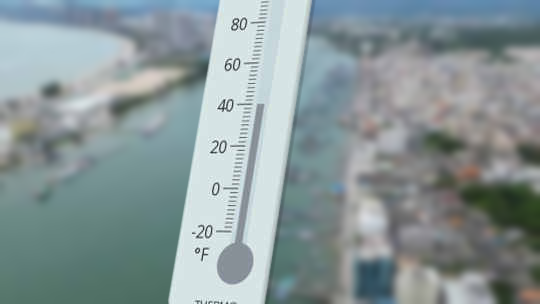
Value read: 40 °F
